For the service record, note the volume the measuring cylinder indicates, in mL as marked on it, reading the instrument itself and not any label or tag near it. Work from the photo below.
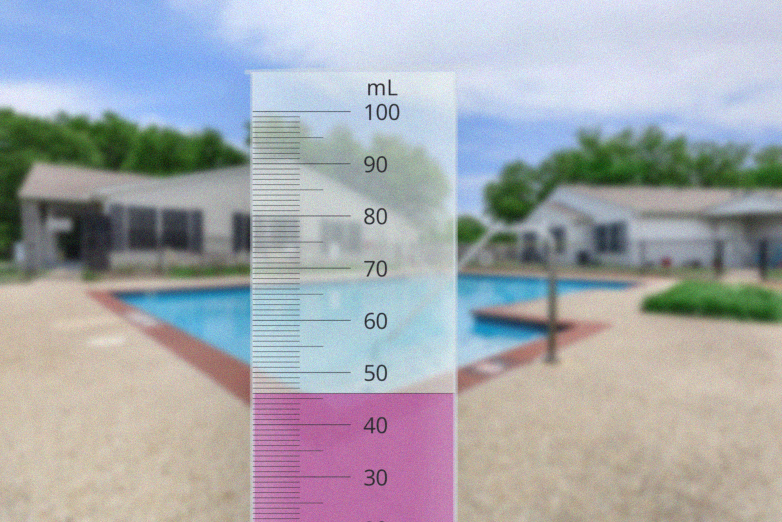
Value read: 46 mL
